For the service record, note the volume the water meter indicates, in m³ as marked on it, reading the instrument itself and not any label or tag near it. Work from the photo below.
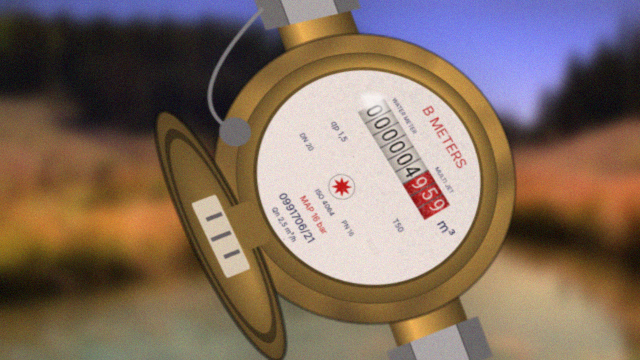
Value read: 4.959 m³
